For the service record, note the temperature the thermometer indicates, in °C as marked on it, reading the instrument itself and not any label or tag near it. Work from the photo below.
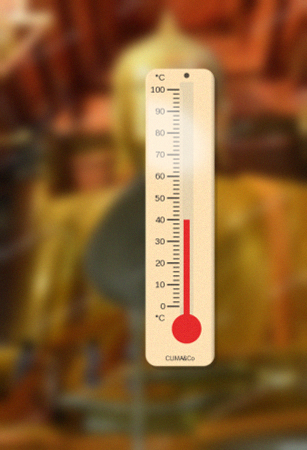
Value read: 40 °C
